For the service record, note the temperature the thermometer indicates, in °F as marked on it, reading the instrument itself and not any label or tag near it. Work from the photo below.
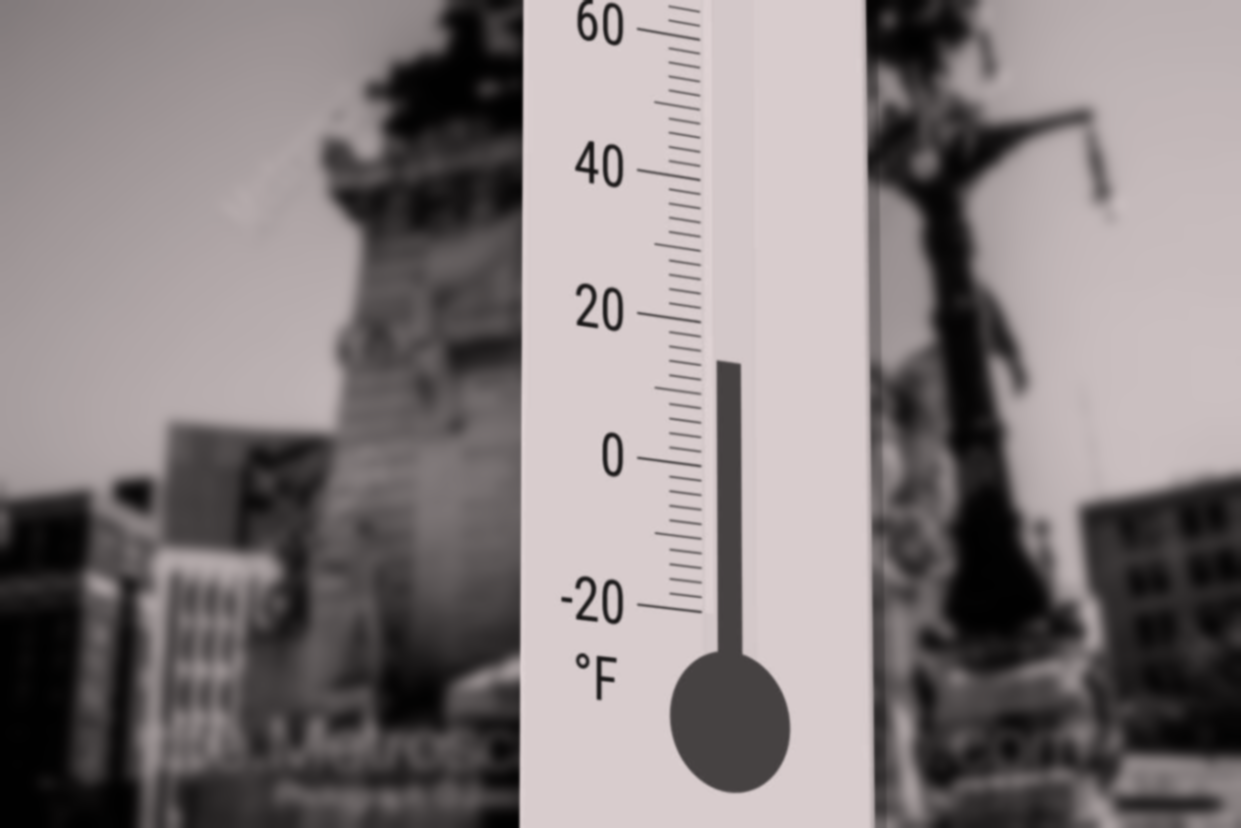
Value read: 15 °F
